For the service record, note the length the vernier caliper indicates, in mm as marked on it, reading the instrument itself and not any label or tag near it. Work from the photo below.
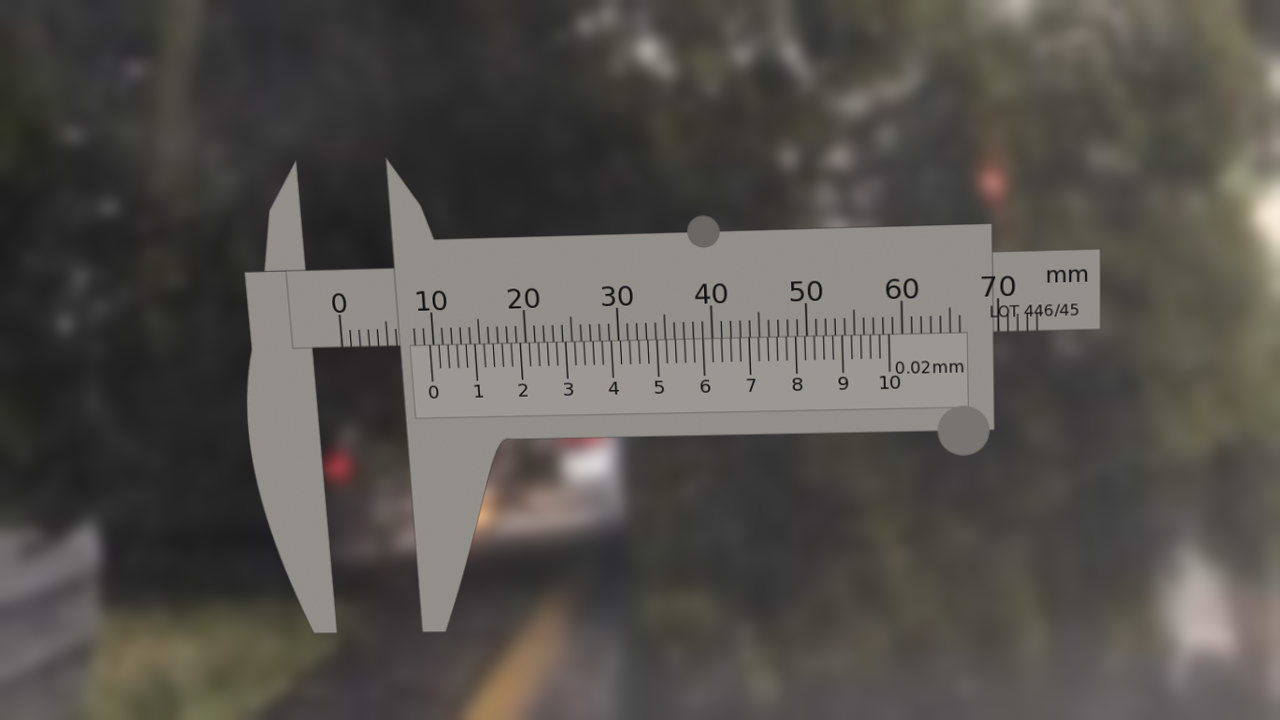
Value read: 9.6 mm
